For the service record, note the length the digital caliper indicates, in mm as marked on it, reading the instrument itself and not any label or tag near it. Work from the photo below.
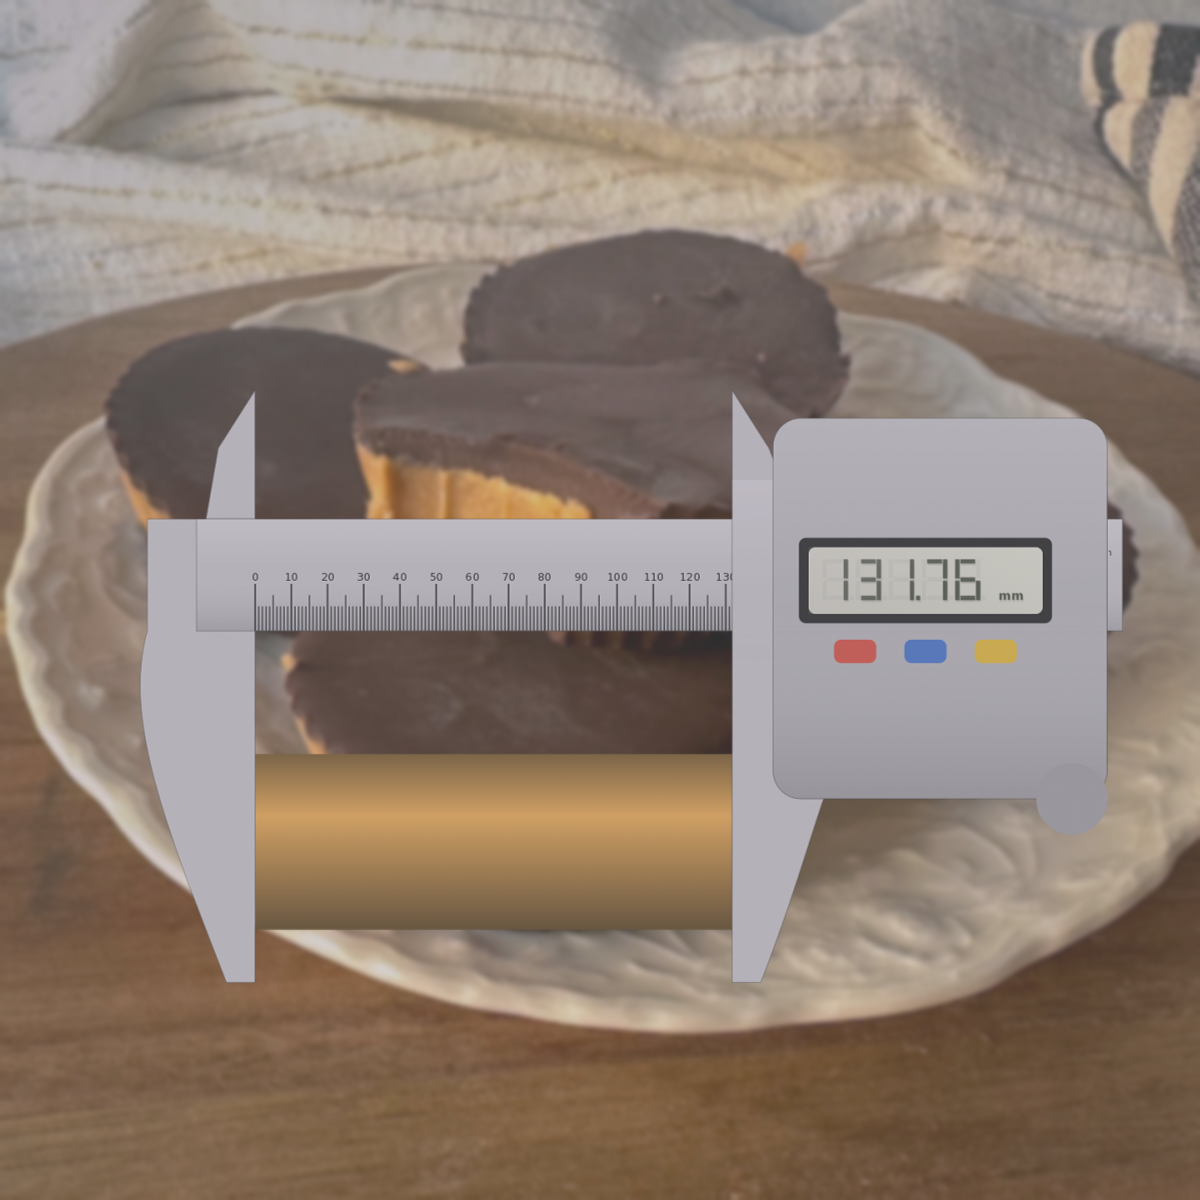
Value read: 131.76 mm
